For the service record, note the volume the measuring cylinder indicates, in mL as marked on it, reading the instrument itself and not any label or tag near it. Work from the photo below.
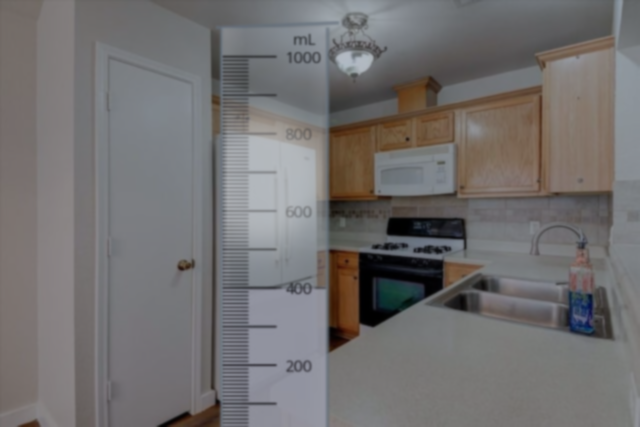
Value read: 400 mL
